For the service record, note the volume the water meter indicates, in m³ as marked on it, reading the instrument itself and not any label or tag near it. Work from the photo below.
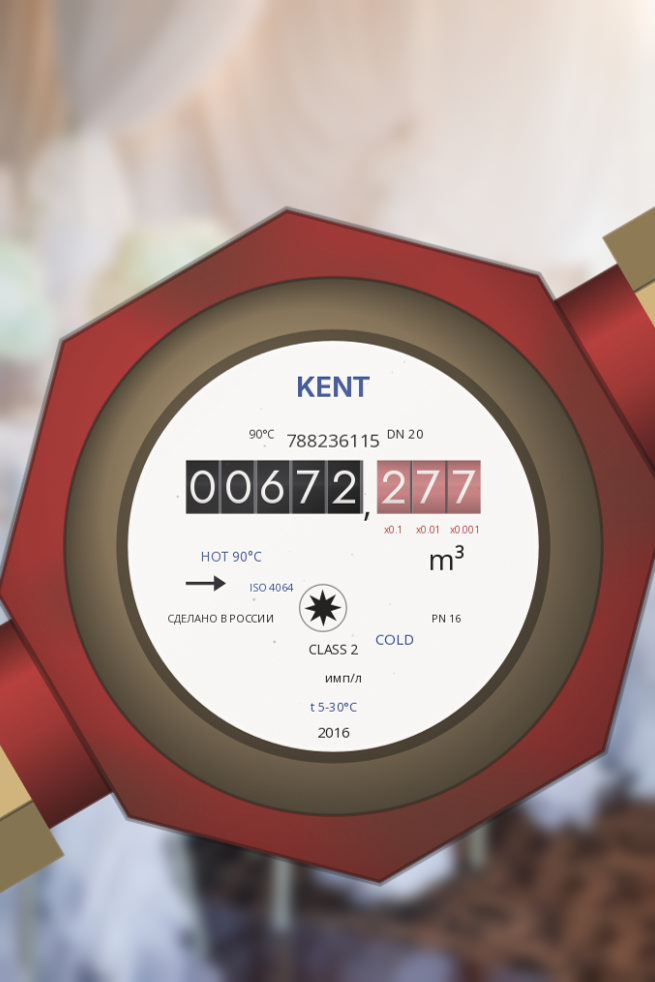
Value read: 672.277 m³
